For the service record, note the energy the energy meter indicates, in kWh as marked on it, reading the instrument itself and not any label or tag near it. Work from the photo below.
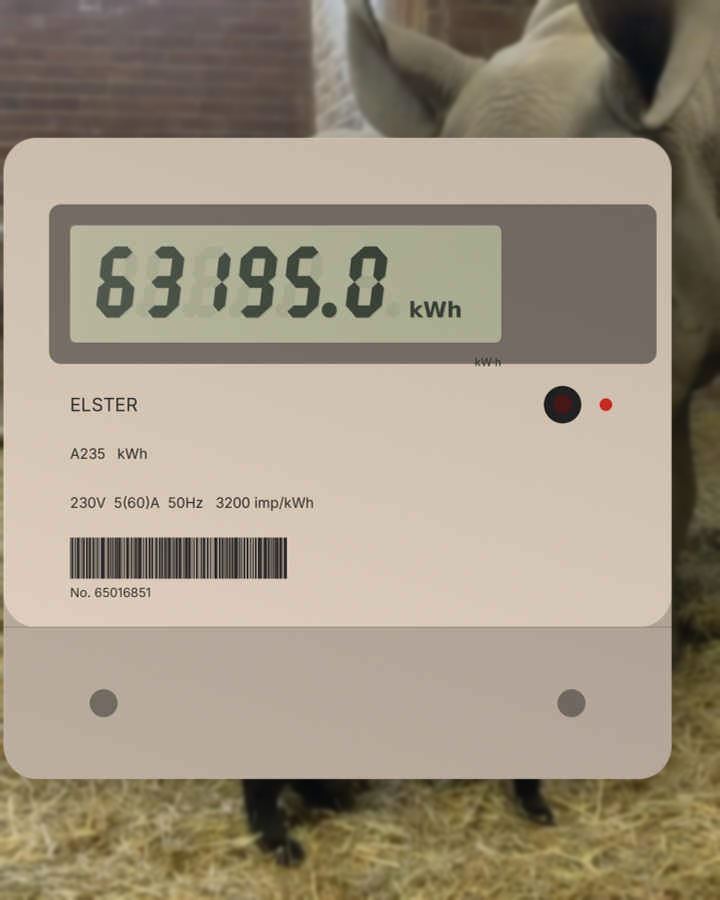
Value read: 63195.0 kWh
